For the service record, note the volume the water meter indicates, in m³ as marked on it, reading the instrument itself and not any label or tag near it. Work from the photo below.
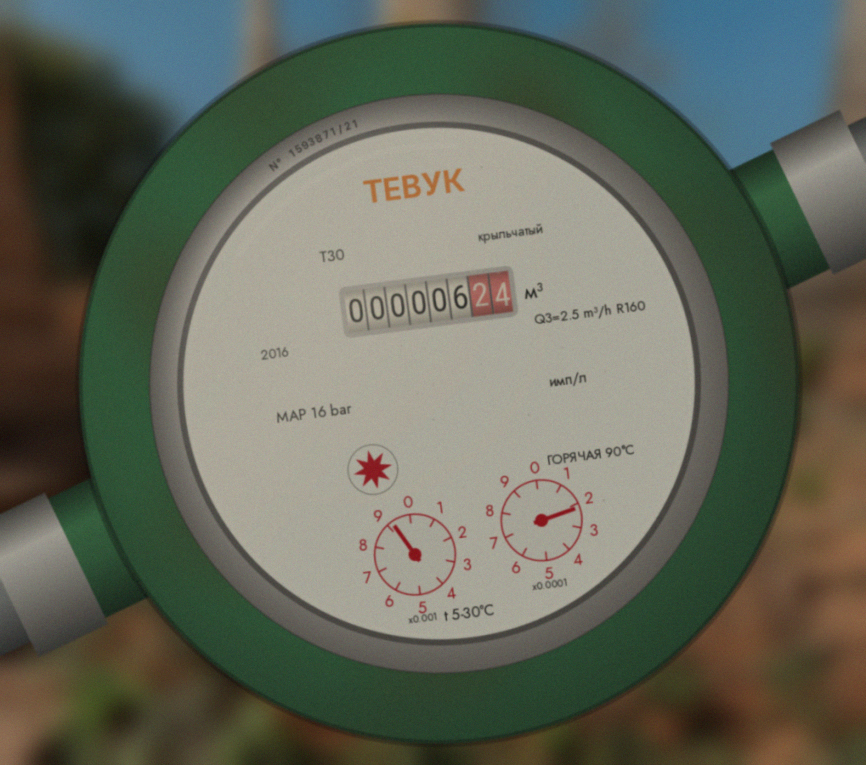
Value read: 6.2392 m³
